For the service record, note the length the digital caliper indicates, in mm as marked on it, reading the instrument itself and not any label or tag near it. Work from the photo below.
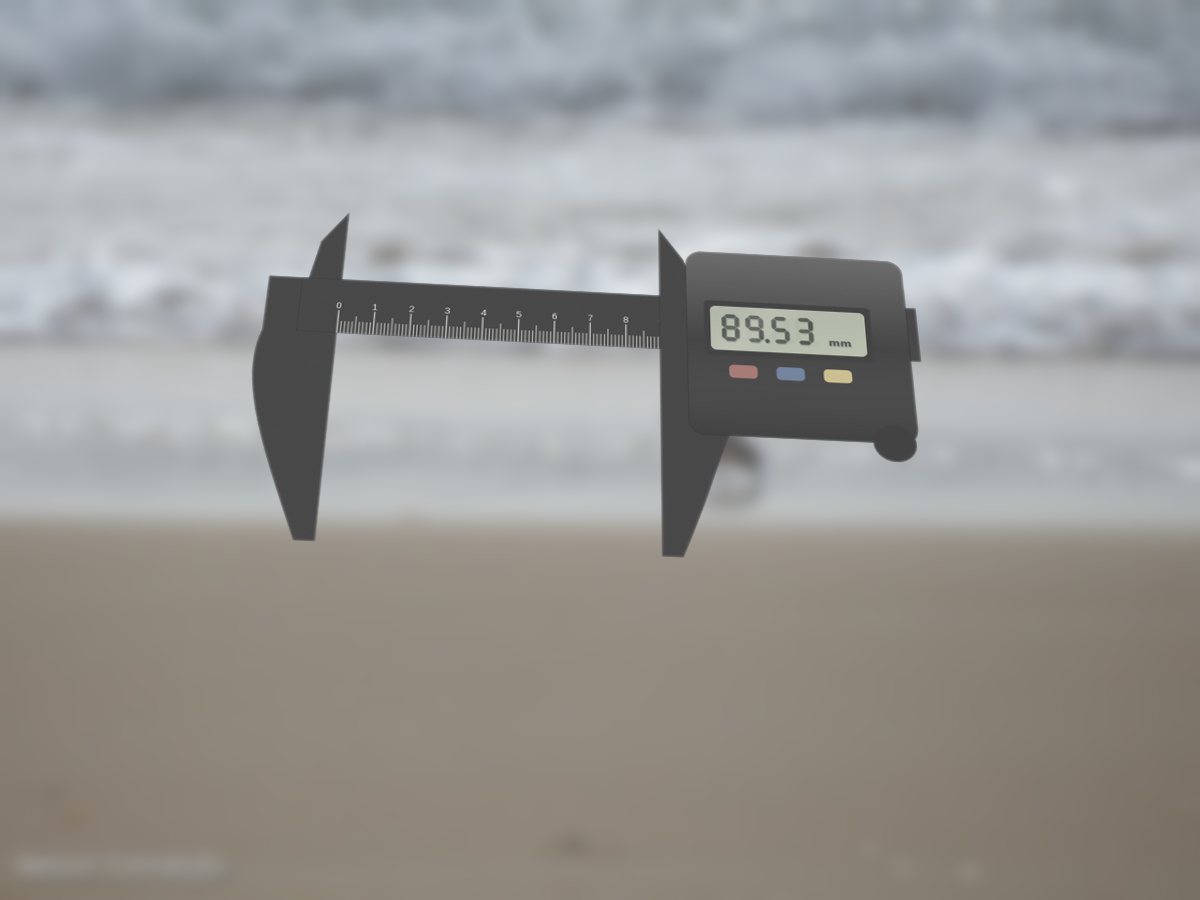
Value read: 89.53 mm
